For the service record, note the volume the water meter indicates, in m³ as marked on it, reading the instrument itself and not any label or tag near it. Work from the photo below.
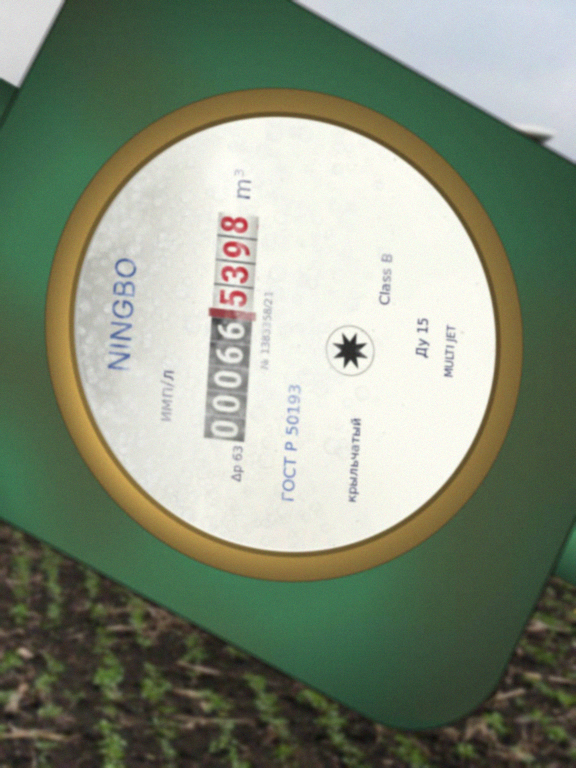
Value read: 66.5398 m³
